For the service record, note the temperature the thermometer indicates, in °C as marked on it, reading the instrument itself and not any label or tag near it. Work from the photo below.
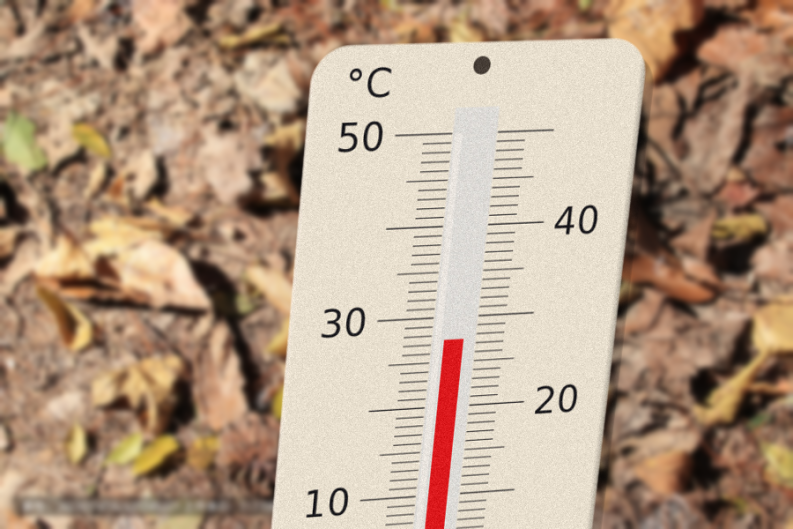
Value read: 27.5 °C
